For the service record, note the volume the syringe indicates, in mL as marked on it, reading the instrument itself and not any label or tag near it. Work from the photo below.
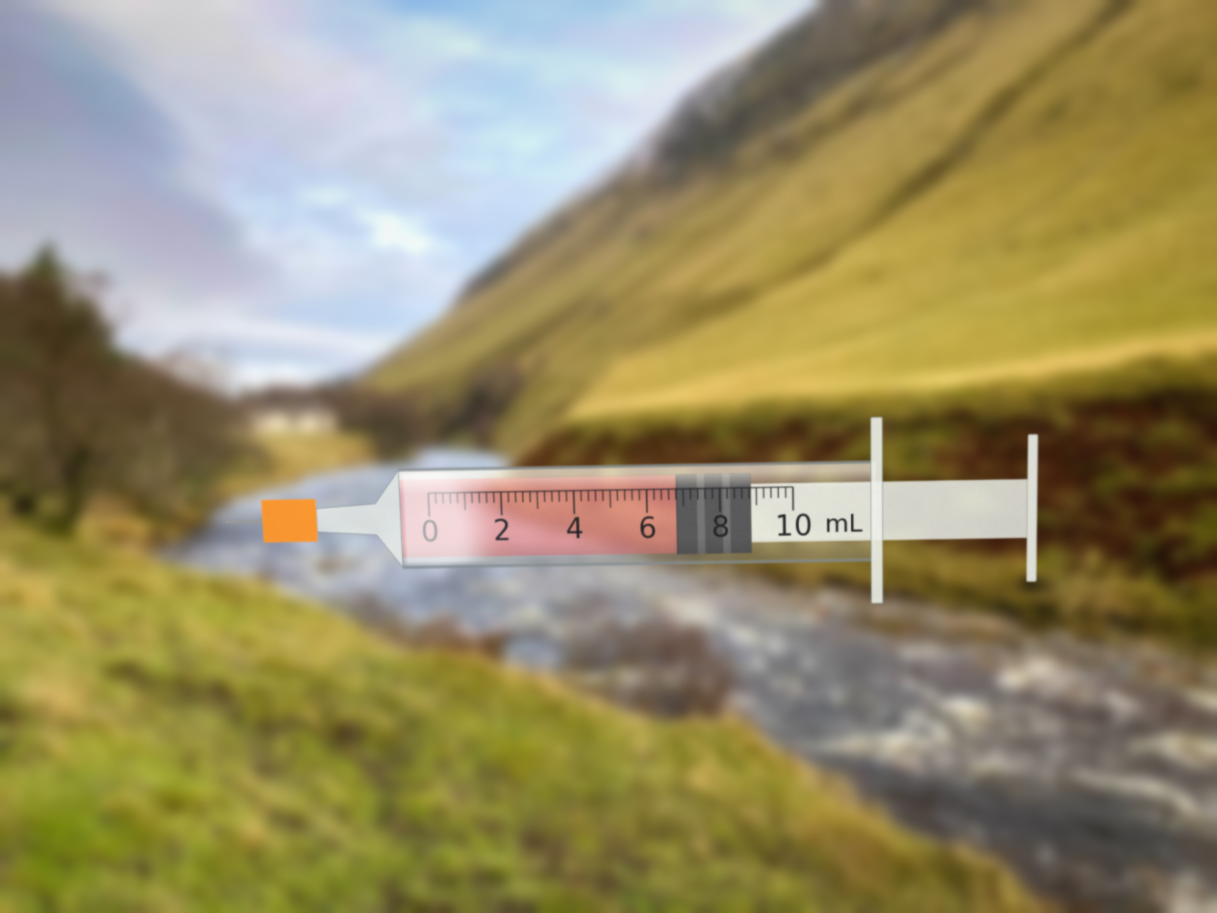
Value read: 6.8 mL
